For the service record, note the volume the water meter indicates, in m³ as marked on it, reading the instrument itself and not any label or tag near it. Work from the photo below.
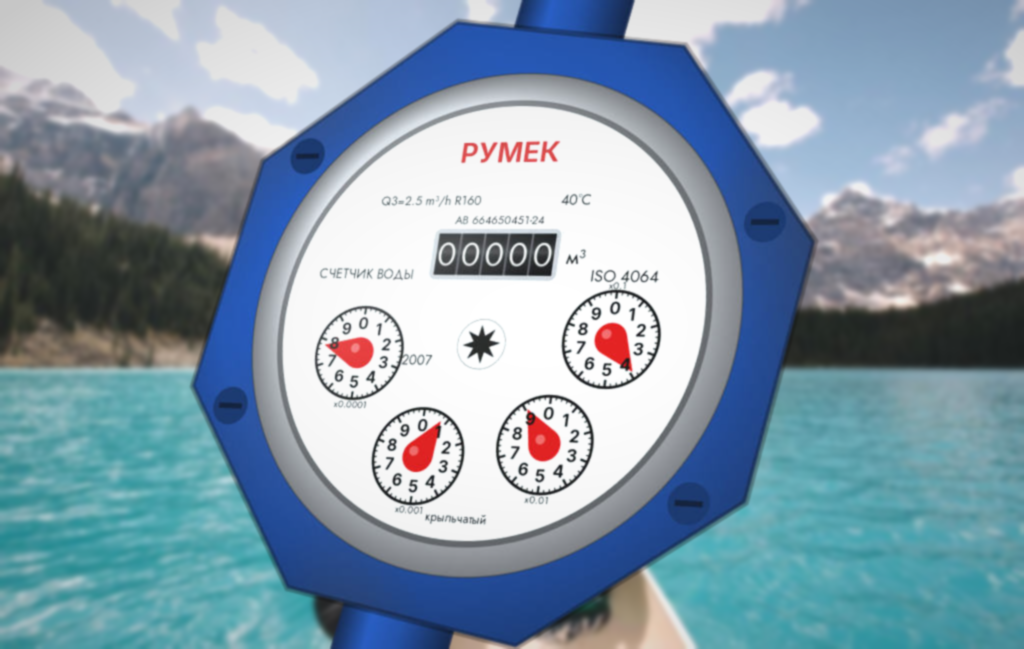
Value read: 0.3907 m³
